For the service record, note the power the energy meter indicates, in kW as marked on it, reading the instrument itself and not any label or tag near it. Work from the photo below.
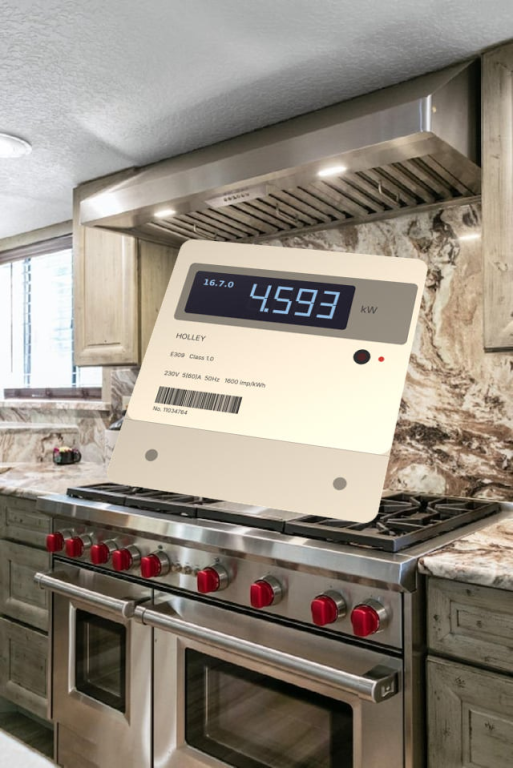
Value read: 4.593 kW
